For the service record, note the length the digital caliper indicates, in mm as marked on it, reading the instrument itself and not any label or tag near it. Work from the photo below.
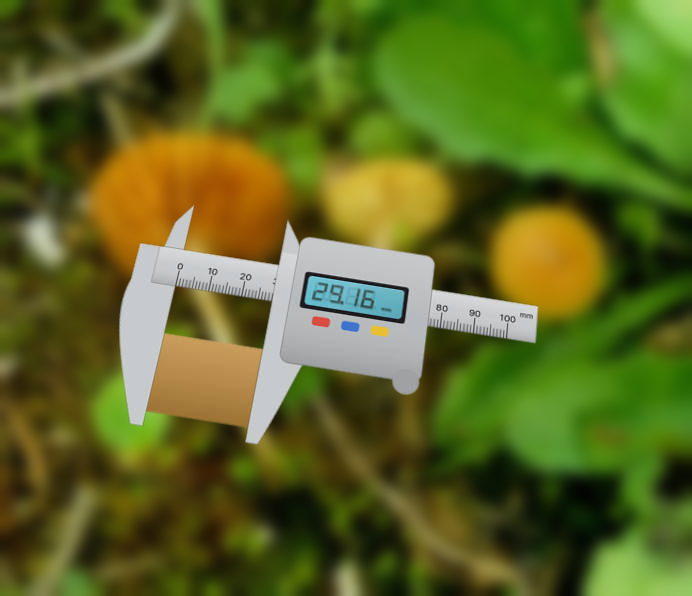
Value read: 29.16 mm
